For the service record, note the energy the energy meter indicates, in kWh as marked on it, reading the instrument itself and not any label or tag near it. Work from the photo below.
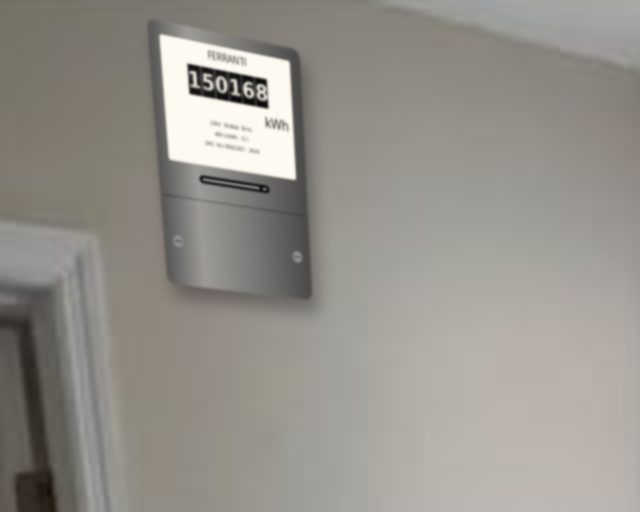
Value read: 150168 kWh
